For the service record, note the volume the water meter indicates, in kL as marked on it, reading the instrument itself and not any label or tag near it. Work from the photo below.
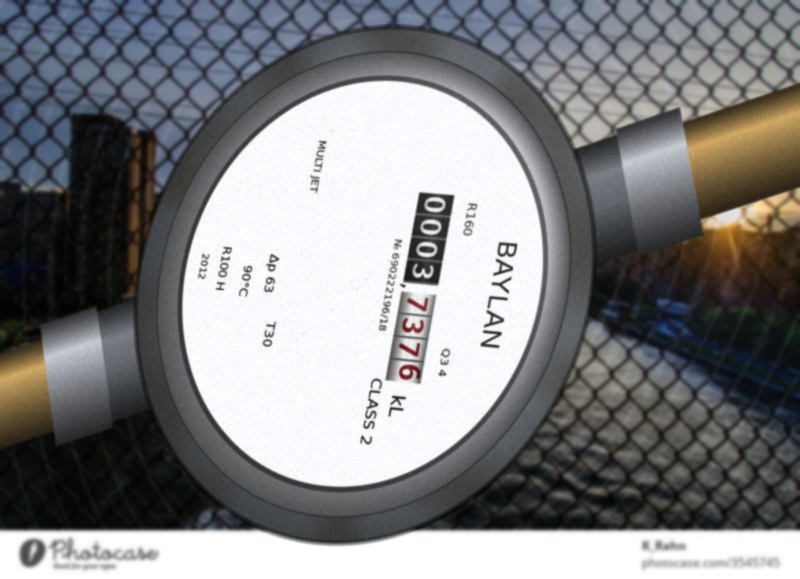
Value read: 3.7376 kL
